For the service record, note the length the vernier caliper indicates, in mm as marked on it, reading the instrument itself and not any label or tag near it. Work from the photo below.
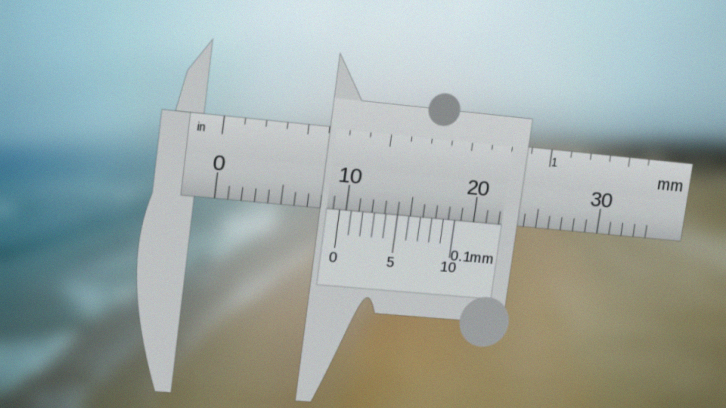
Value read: 9.5 mm
